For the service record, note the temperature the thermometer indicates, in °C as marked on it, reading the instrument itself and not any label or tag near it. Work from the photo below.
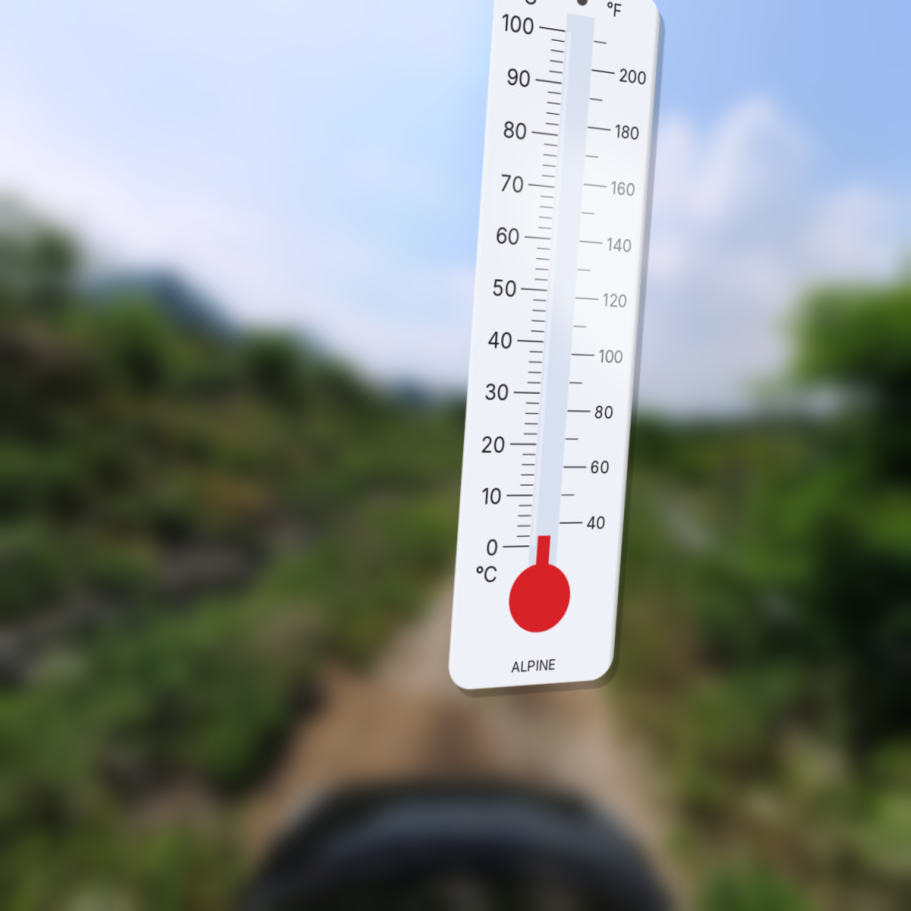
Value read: 2 °C
